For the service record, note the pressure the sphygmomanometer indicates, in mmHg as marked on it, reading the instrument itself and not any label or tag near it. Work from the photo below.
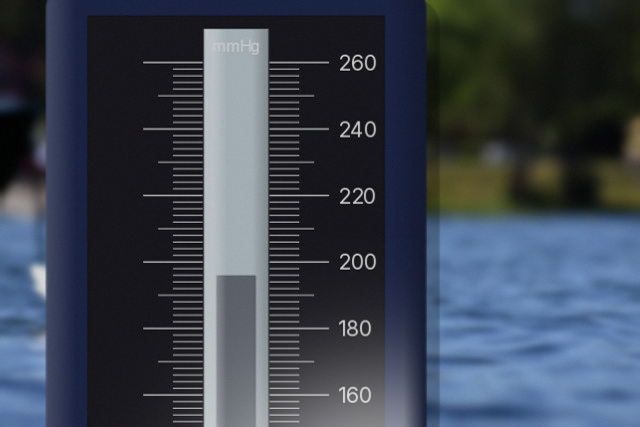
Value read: 196 mmHg
